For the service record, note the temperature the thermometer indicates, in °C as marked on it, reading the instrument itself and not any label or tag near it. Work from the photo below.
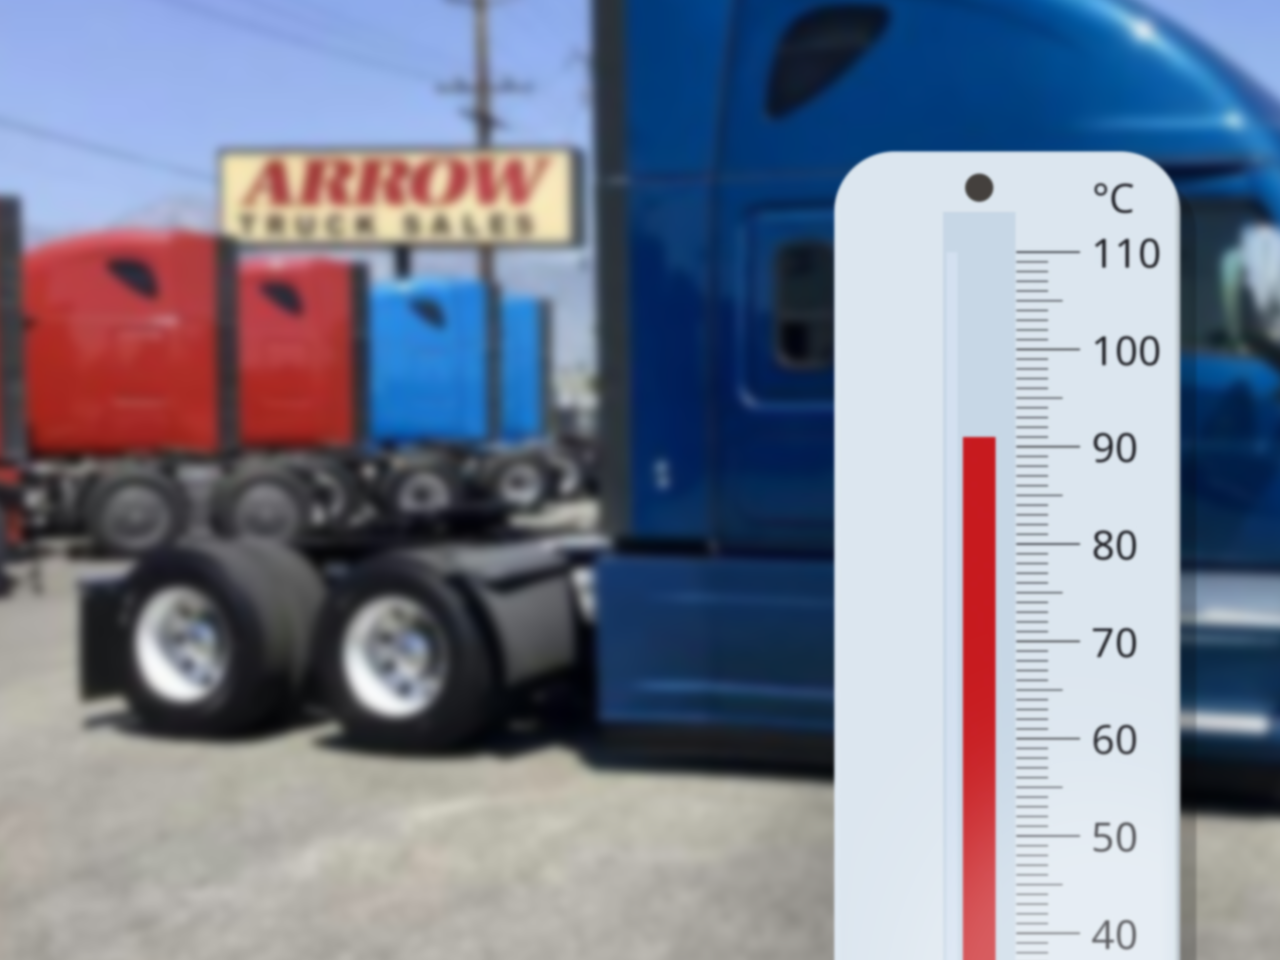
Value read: 91 °C
